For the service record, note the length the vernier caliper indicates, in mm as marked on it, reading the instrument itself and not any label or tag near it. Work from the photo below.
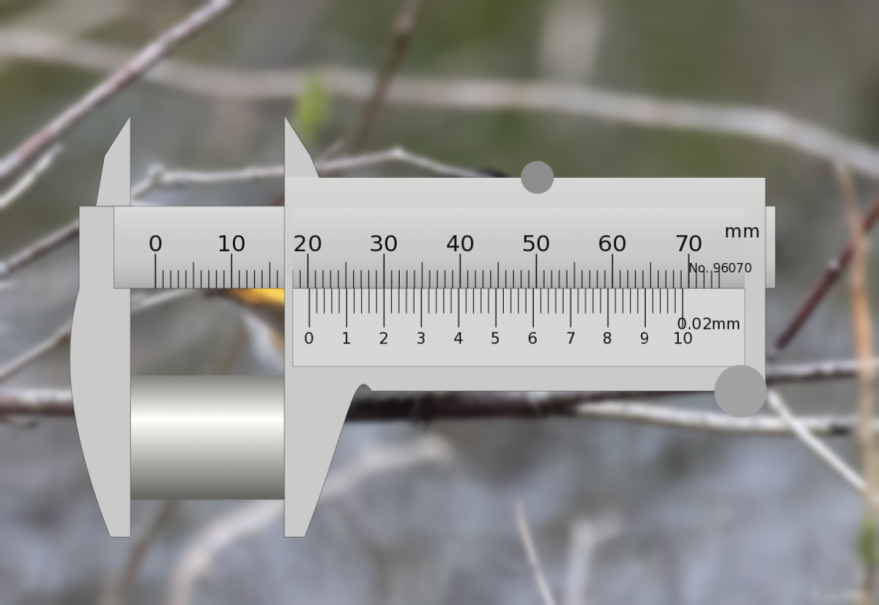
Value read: 20.2 mm
